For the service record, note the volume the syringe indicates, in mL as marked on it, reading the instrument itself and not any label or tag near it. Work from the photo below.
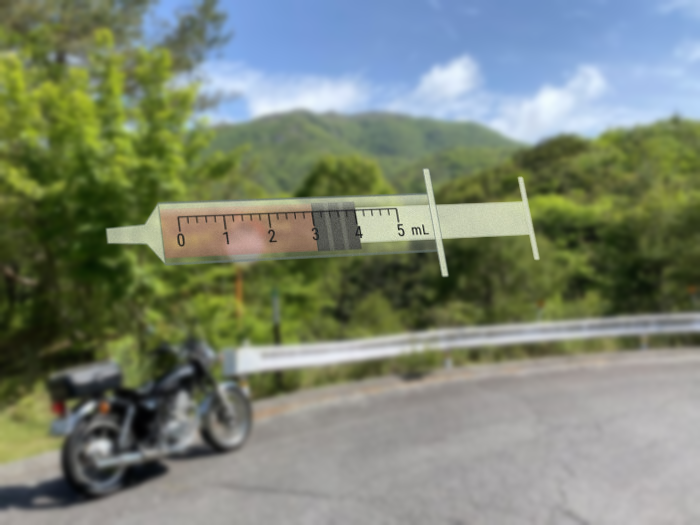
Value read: 3 mL
